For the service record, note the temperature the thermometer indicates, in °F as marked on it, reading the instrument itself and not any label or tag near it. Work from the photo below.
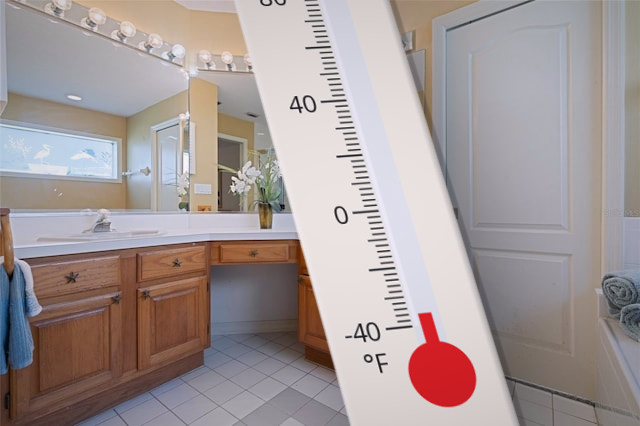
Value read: -36 °F
